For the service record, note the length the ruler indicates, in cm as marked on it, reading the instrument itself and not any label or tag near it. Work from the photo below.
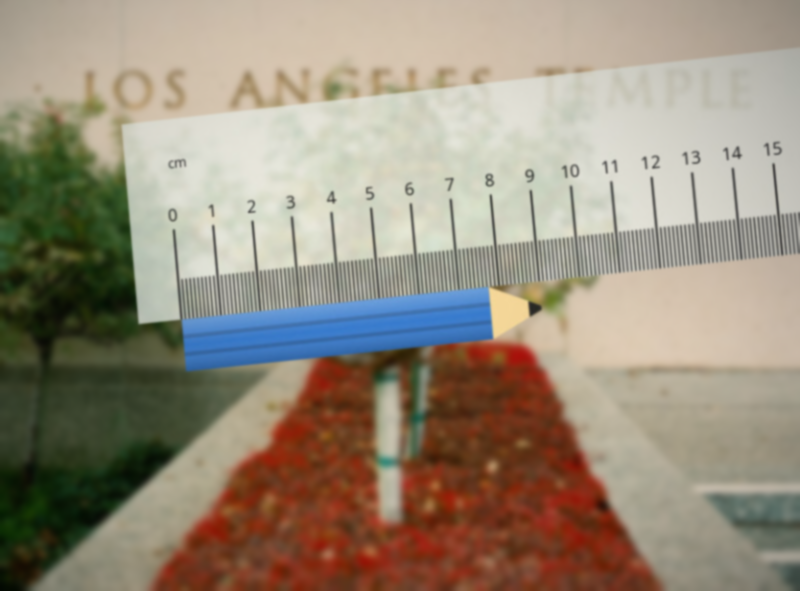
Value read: 9 cm
